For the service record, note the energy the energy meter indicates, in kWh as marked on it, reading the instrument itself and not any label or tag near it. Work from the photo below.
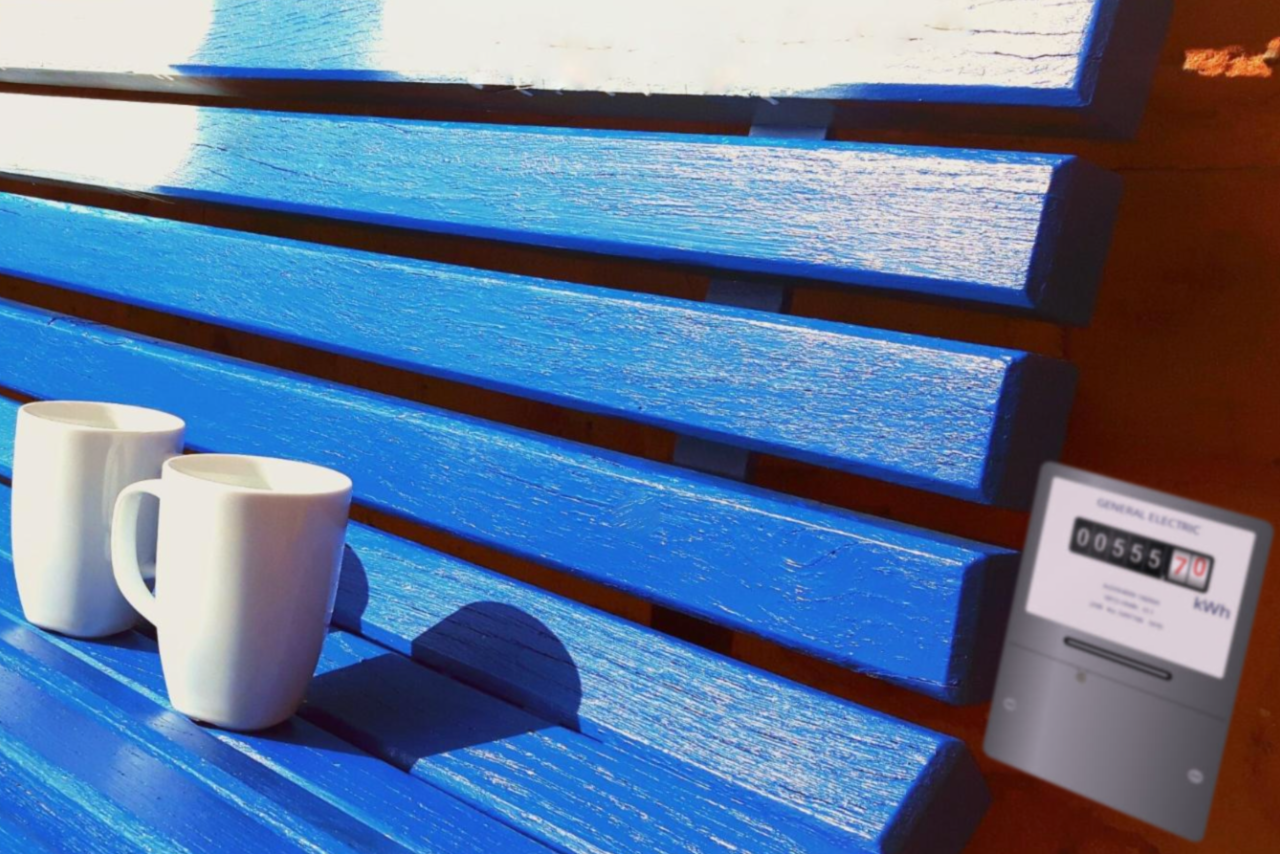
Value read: 555.70 kWh
